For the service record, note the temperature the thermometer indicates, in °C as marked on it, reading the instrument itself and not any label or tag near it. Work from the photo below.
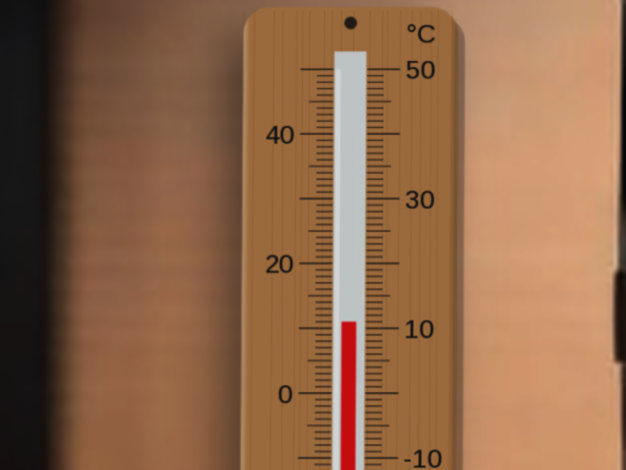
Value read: 11 °C
